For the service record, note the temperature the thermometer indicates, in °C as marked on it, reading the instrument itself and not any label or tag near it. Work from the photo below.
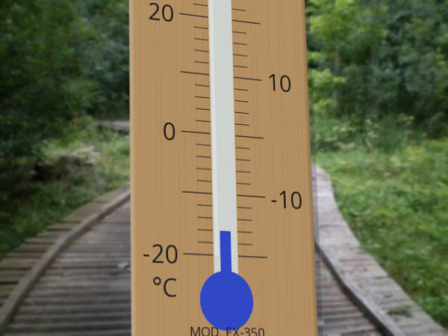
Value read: -16 °C
